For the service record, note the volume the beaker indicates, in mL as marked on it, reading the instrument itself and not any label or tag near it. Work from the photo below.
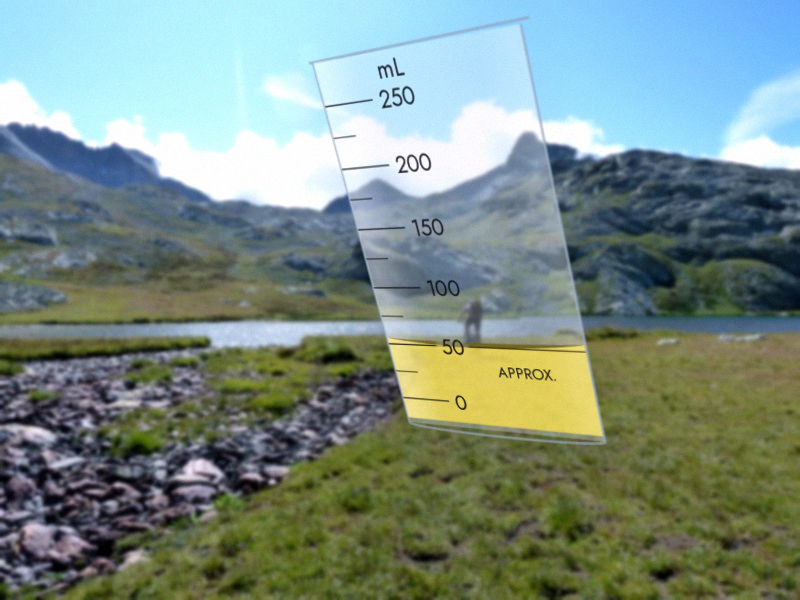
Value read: 50 mL
